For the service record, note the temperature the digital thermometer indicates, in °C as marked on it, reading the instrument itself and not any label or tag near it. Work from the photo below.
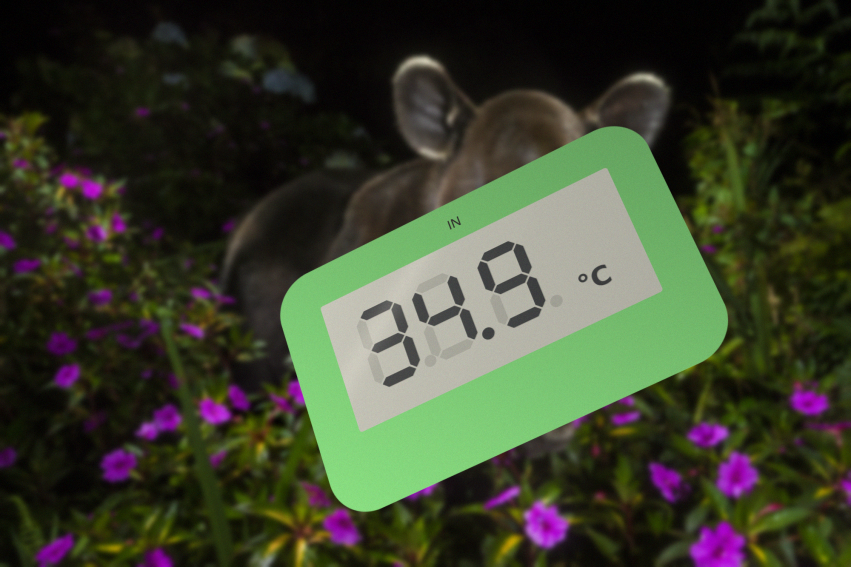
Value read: 34.9 °C
